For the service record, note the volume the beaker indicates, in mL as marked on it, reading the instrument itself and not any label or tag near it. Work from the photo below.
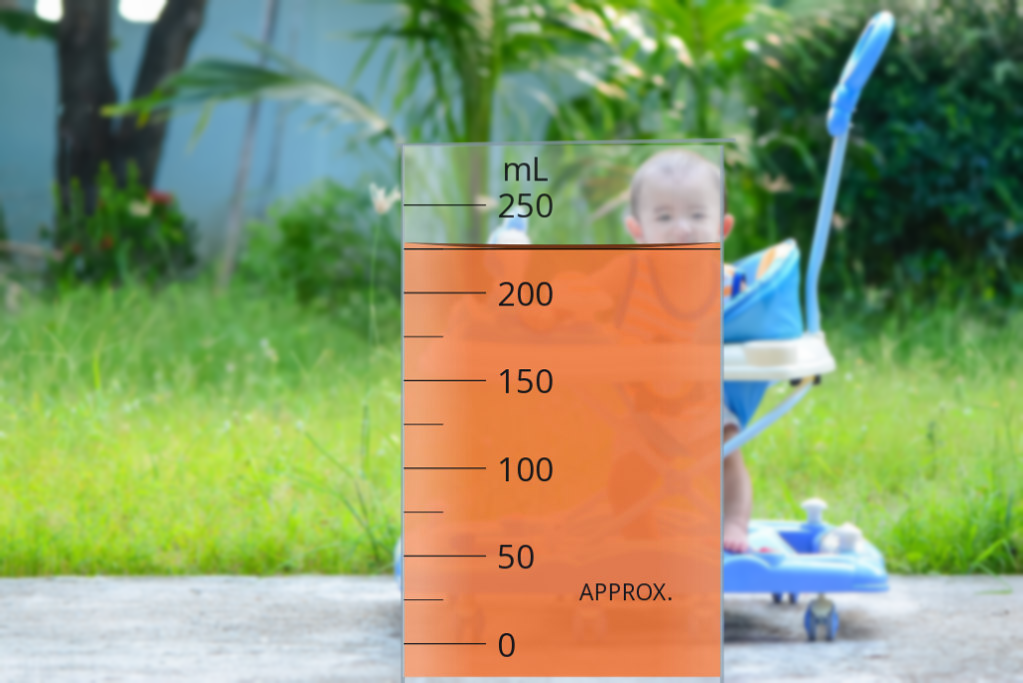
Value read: 225 mL
